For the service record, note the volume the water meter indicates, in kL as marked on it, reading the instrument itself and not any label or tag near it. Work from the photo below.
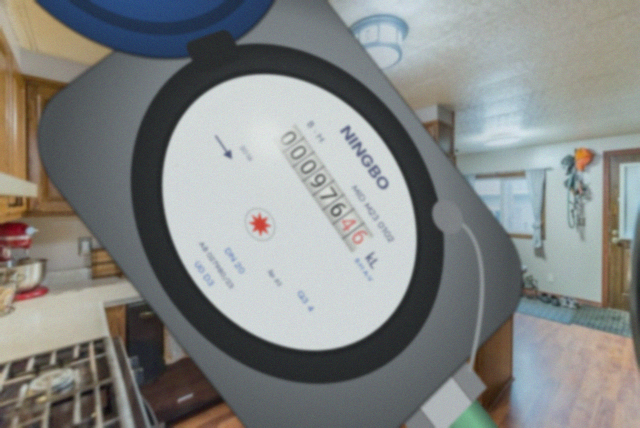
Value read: 976.46 kL
